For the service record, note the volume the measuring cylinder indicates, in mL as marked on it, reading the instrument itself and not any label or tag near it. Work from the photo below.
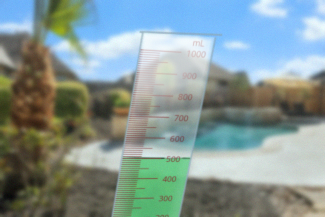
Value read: 500 mL
